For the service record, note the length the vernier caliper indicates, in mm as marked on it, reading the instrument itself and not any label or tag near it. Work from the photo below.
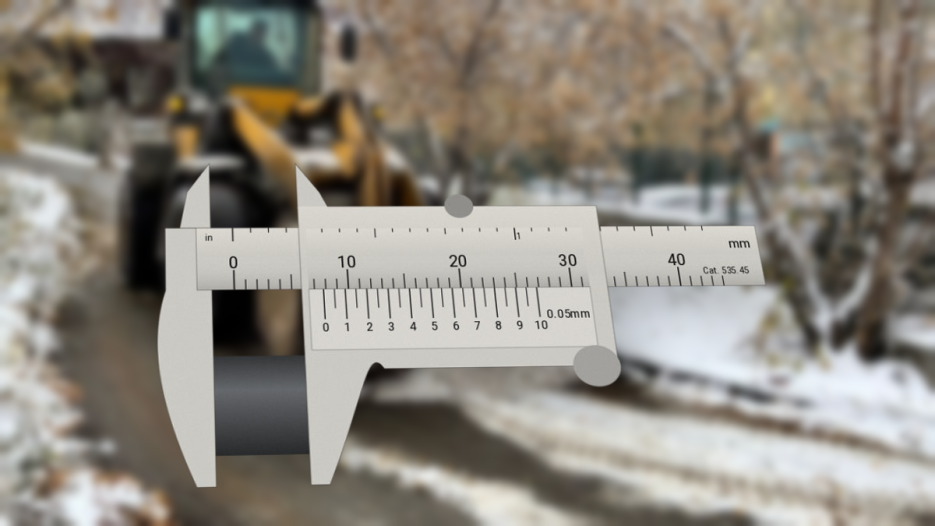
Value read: 7.8 mm
